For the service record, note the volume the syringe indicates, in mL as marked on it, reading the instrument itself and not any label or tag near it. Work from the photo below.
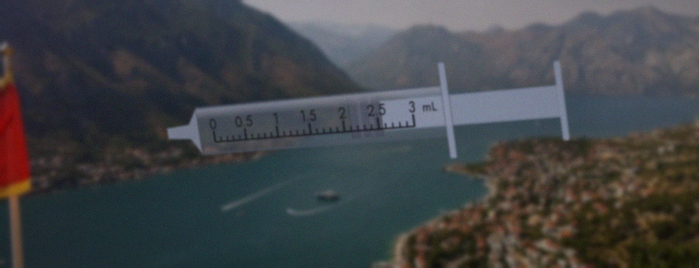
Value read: 2.1 mL
